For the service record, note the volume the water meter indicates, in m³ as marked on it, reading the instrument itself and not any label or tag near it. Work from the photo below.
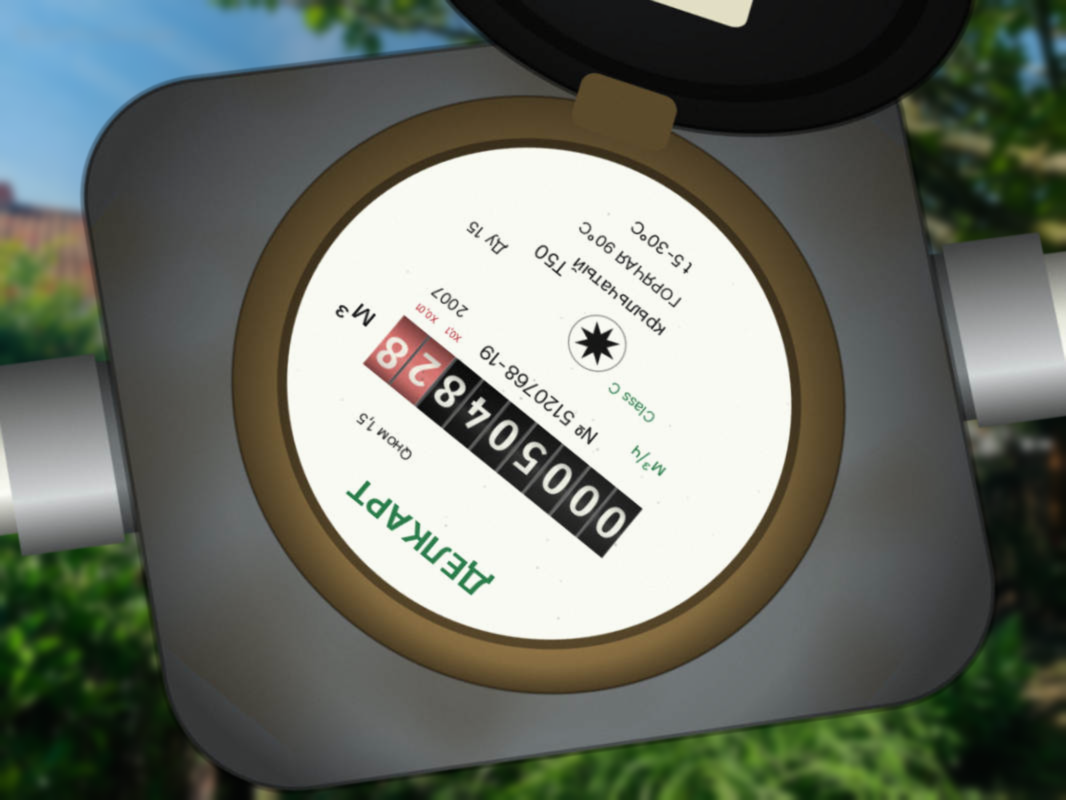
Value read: 5048.28 m³
